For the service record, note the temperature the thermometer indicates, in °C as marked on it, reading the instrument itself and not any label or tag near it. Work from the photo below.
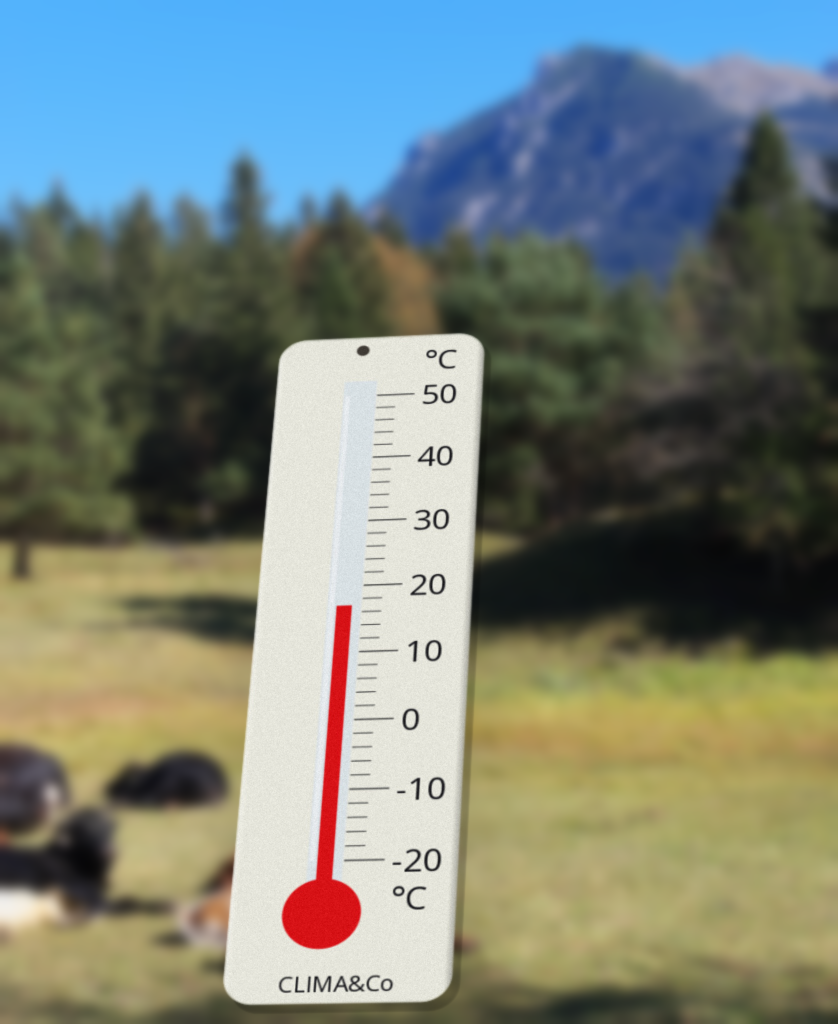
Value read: 17 °C
